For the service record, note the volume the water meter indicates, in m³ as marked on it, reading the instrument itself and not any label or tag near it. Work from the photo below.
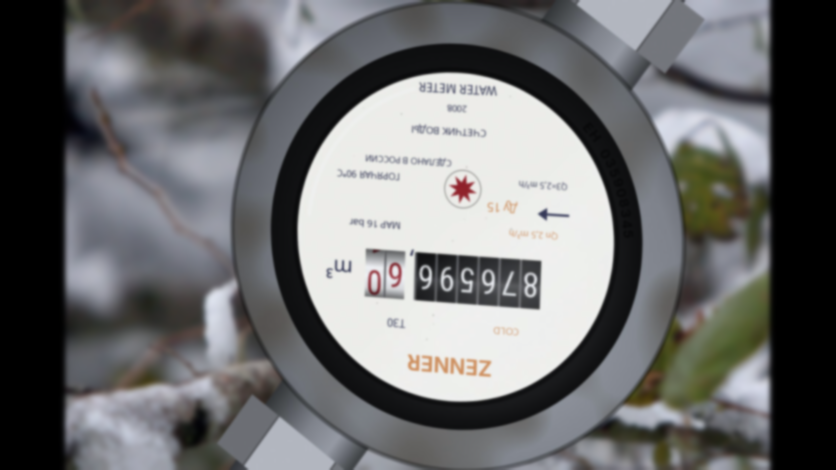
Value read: 876596.60 m³
